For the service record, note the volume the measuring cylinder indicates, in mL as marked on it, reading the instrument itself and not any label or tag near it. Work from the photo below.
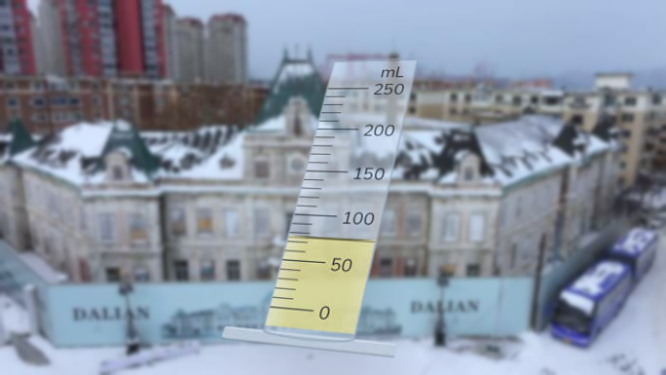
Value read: 75 mL
